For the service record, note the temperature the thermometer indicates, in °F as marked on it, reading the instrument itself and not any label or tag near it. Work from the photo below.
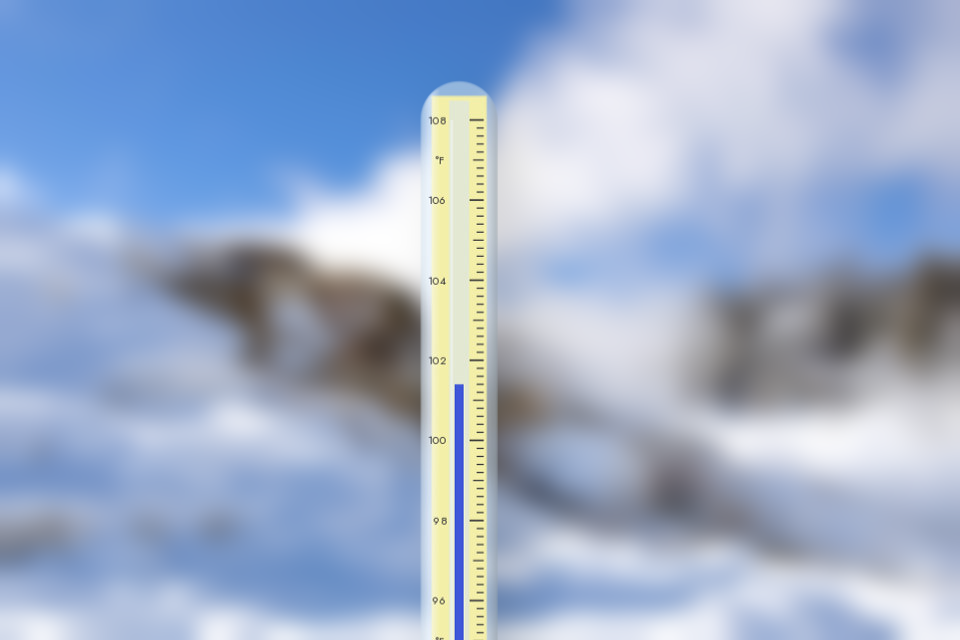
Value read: 101.4 °F
